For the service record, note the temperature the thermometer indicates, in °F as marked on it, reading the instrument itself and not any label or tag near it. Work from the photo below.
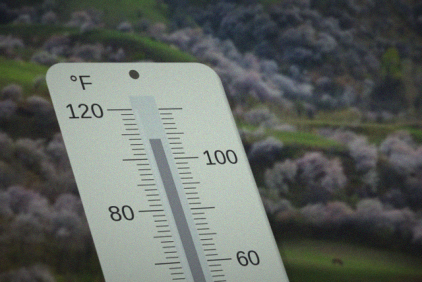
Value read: 108 °F
